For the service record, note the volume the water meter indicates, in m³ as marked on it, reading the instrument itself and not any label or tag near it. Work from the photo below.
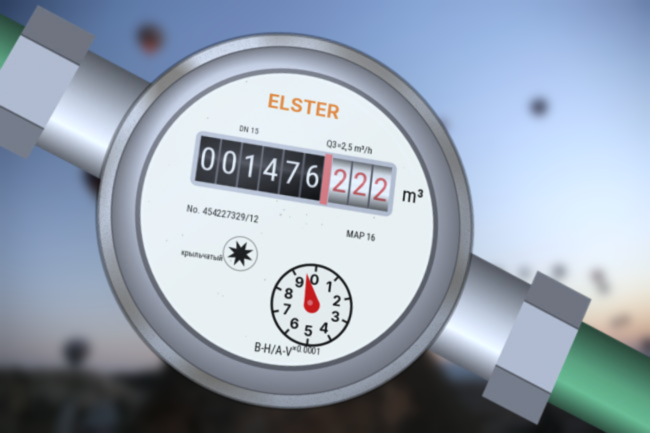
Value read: 1476.2219 m³
